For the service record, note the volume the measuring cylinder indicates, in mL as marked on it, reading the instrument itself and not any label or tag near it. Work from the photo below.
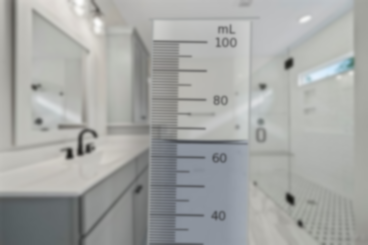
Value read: 65 mL
